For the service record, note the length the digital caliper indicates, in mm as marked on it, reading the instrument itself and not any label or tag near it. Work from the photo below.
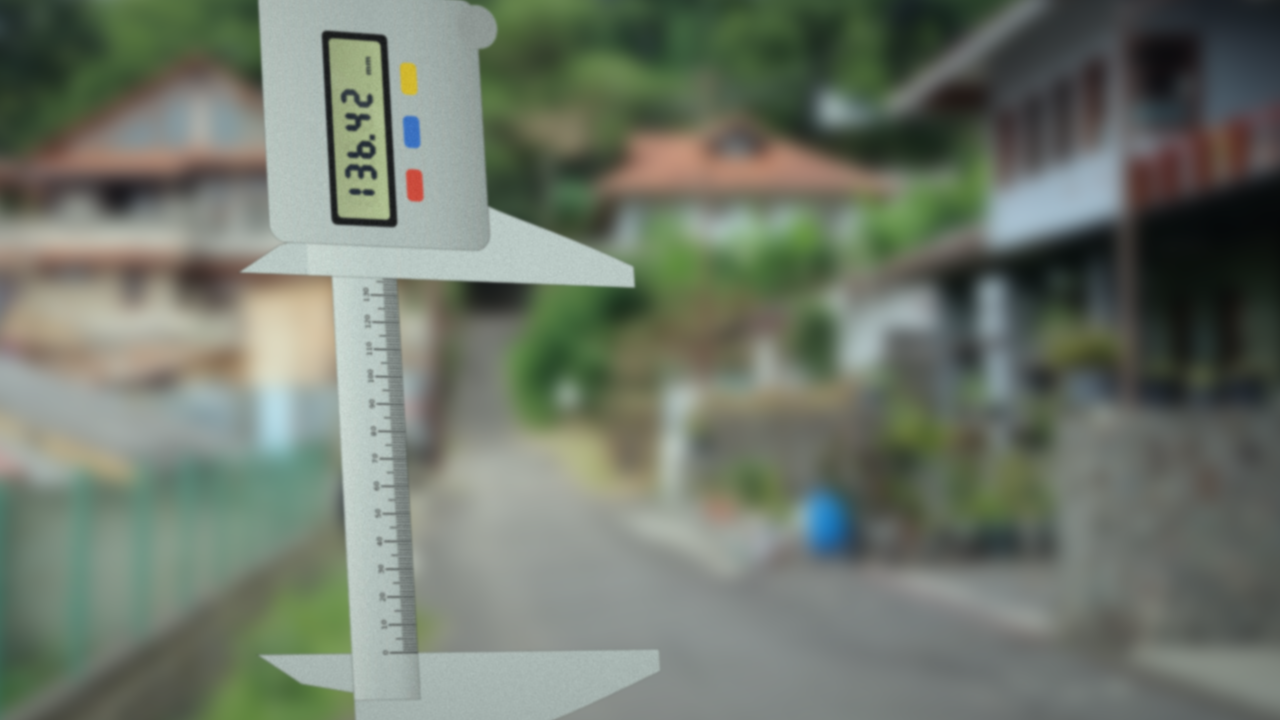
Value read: 136.42 mm
